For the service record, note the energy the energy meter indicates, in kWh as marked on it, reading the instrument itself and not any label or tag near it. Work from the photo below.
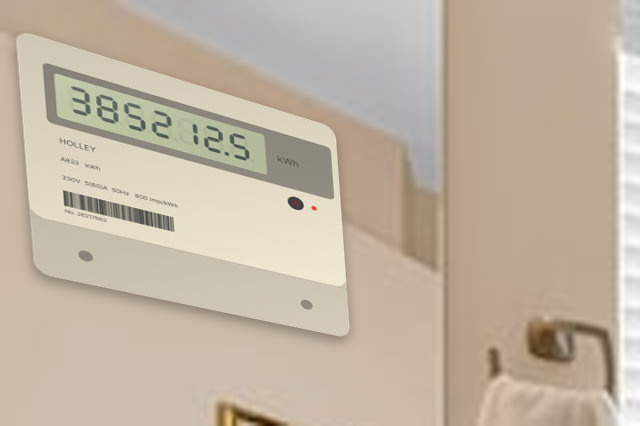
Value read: 385212.5 kWh
